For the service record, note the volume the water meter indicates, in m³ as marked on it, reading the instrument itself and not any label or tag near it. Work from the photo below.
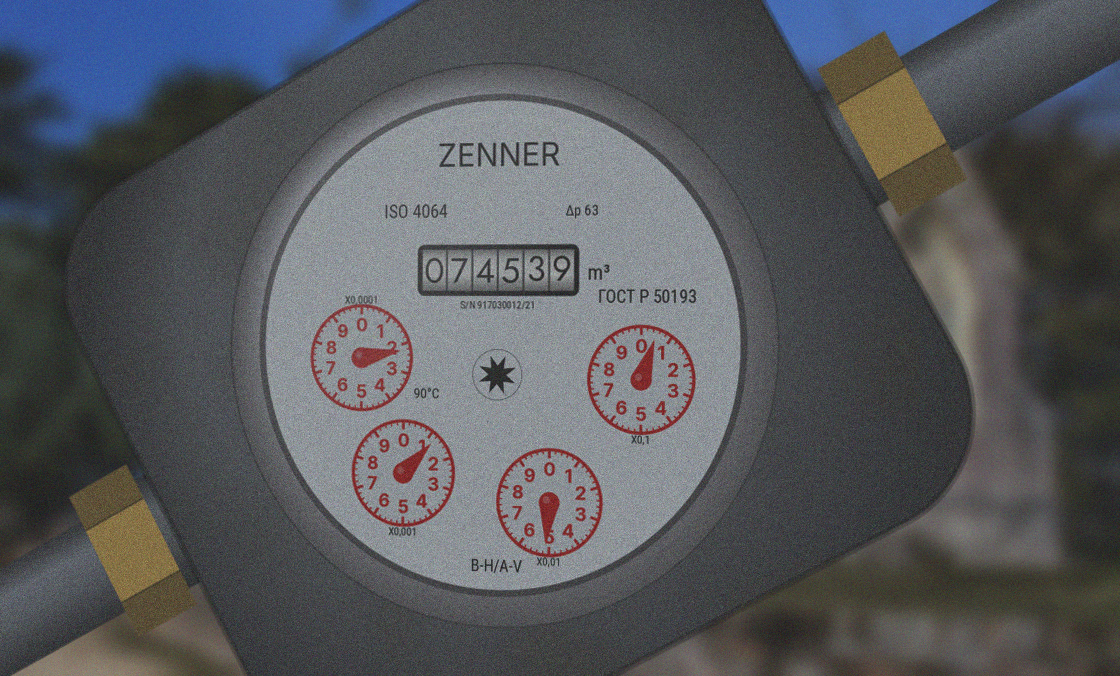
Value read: 74539.0512 m³
